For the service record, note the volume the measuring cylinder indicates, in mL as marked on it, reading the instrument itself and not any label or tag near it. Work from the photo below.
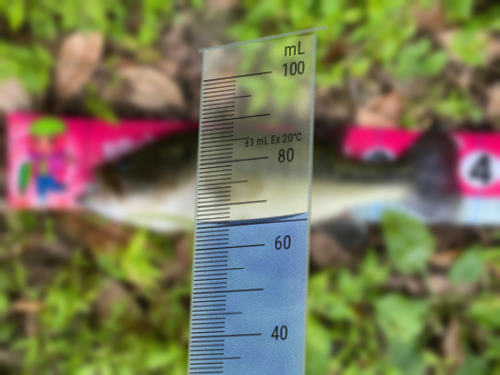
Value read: 65 mL
